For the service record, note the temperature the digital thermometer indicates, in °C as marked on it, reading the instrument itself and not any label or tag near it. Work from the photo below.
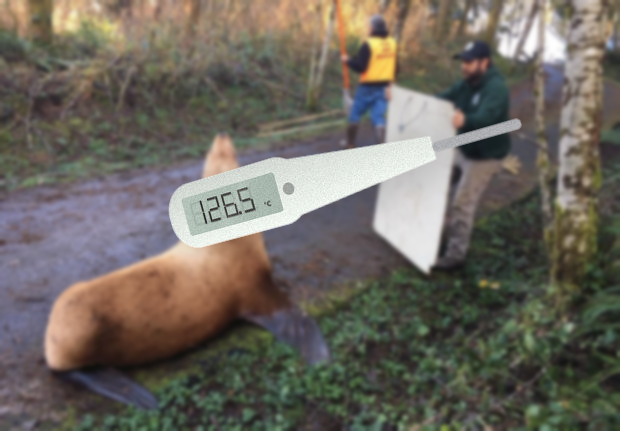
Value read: 126.5 °C
